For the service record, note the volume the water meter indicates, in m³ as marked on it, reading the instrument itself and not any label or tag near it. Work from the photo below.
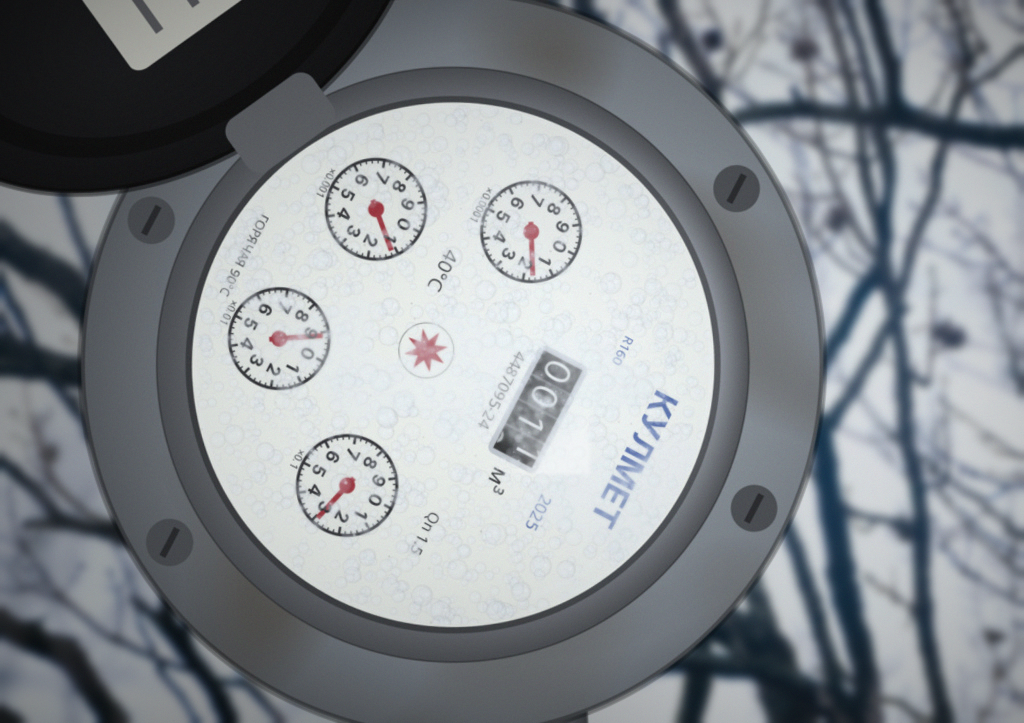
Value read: 11.2911 m³
